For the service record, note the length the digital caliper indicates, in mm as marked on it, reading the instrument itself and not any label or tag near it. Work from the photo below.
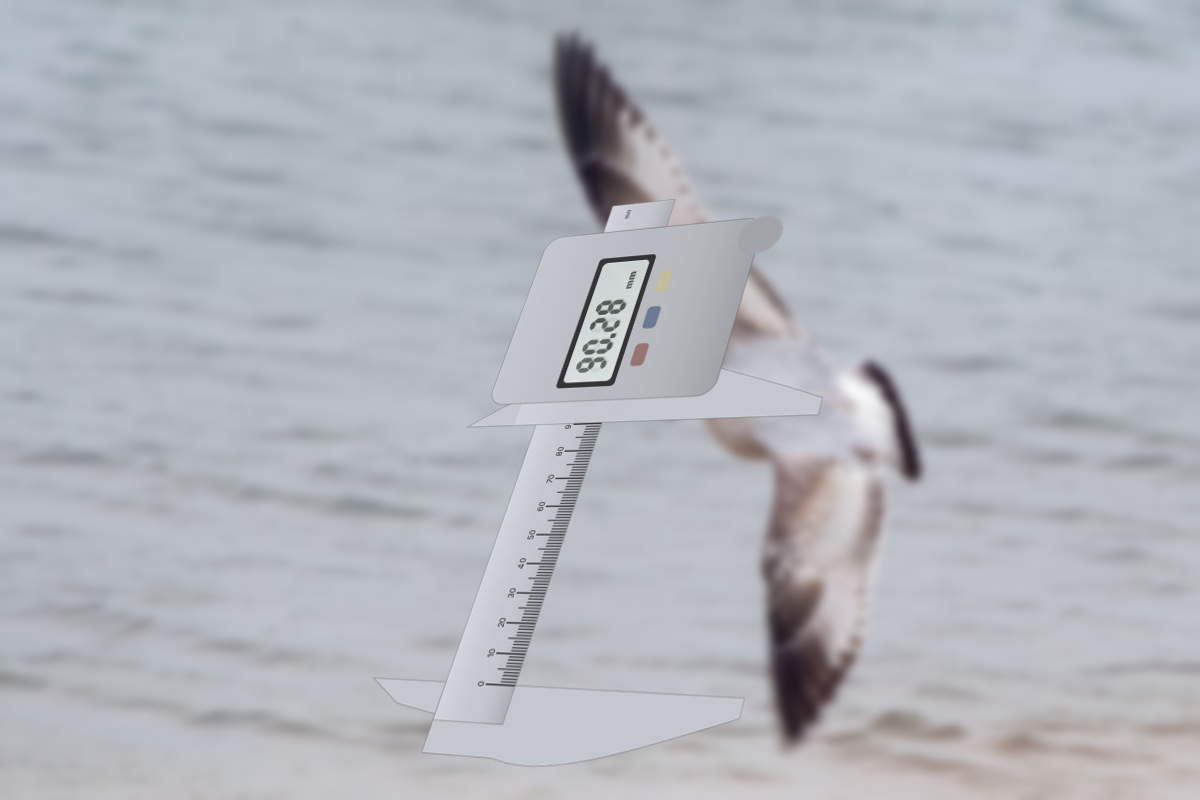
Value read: 90.28 mm
